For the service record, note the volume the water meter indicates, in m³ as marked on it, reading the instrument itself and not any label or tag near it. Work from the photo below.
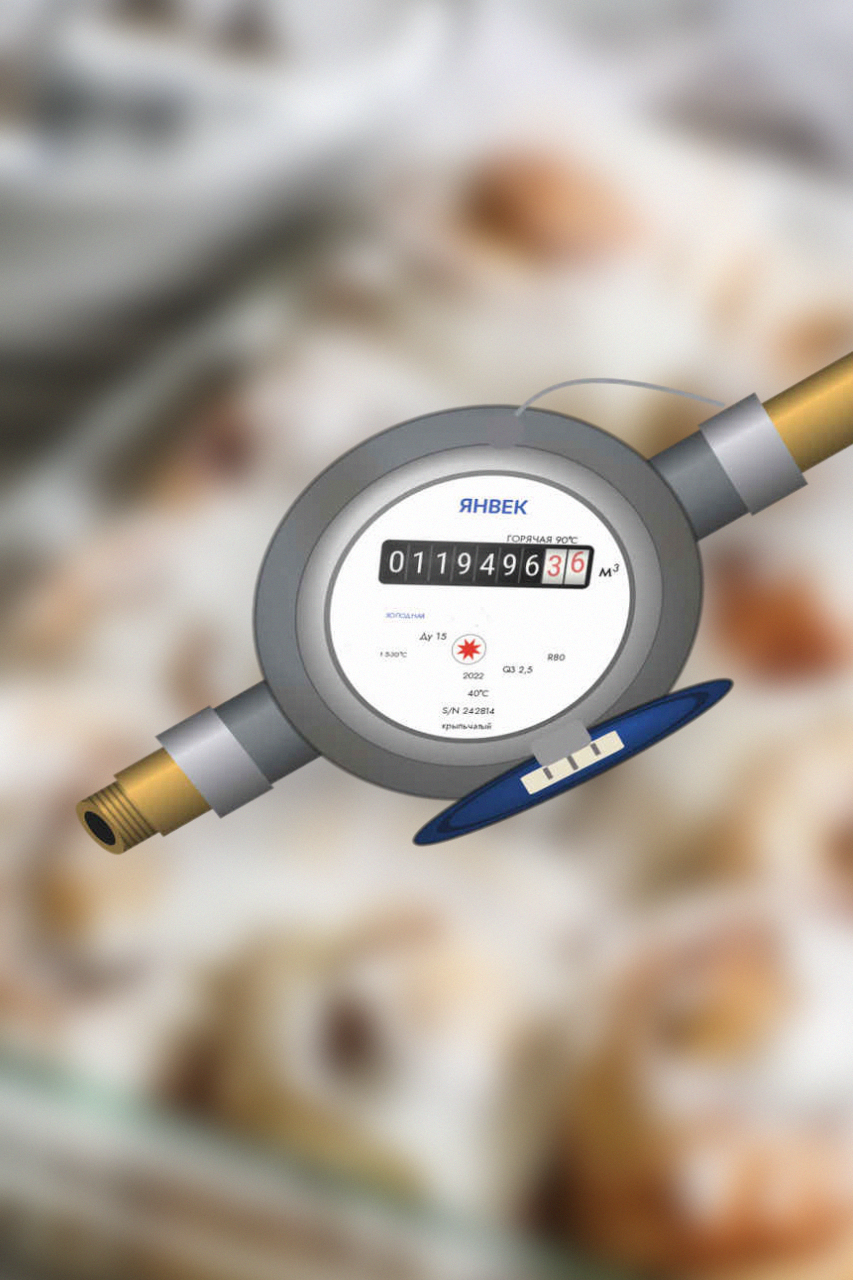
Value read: 119496.36 m³
